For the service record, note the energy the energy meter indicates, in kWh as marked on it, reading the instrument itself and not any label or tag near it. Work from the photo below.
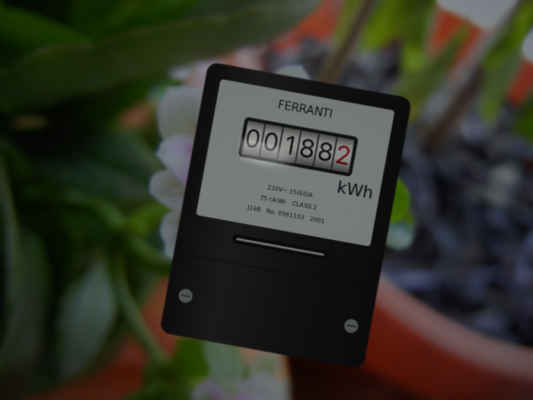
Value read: 188.2 kWh
